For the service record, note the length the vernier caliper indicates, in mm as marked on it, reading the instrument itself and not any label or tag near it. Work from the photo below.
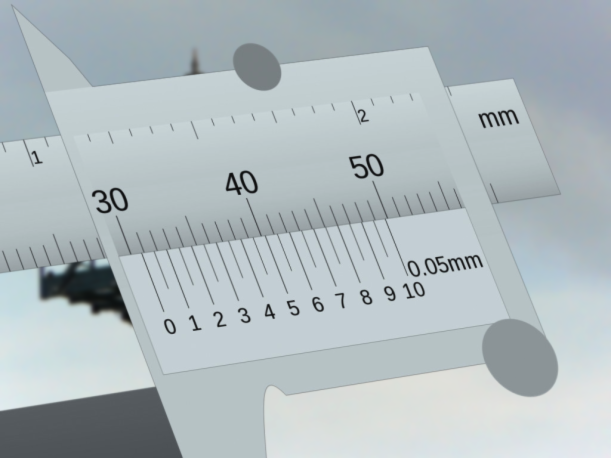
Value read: 30.8 mm
